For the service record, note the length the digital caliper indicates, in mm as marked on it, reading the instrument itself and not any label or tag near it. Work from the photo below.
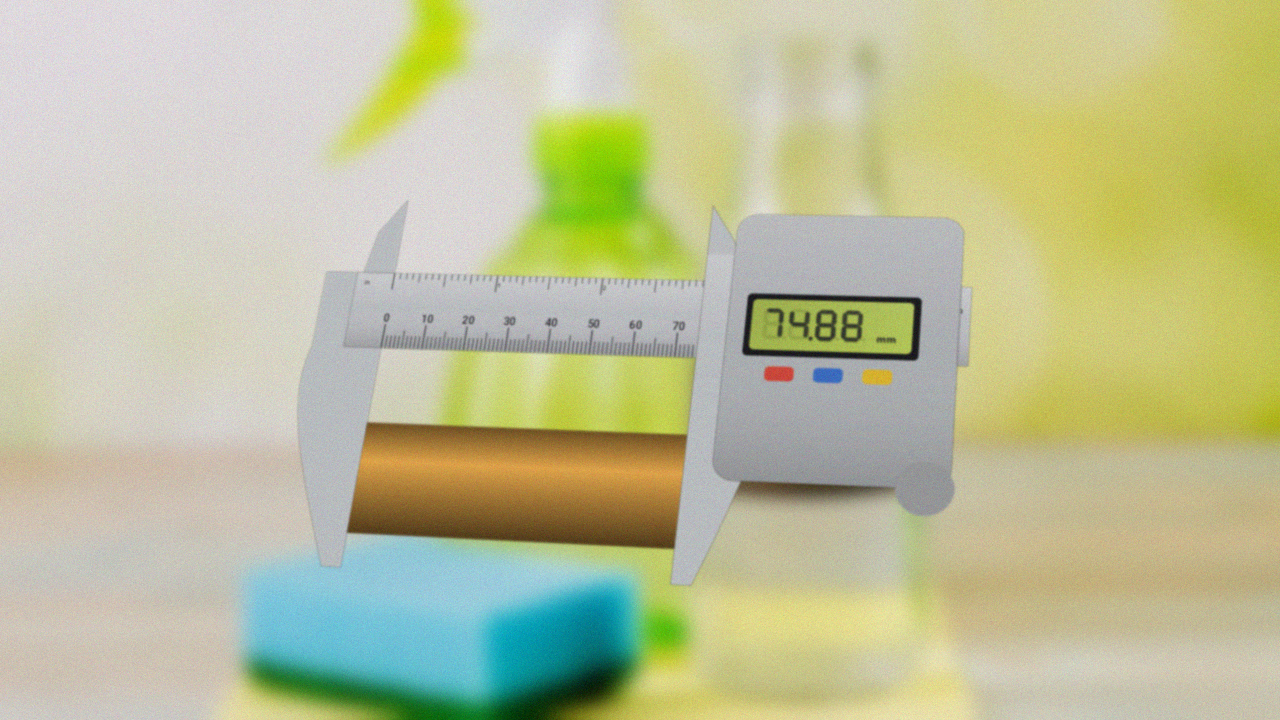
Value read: 74.88 mm
